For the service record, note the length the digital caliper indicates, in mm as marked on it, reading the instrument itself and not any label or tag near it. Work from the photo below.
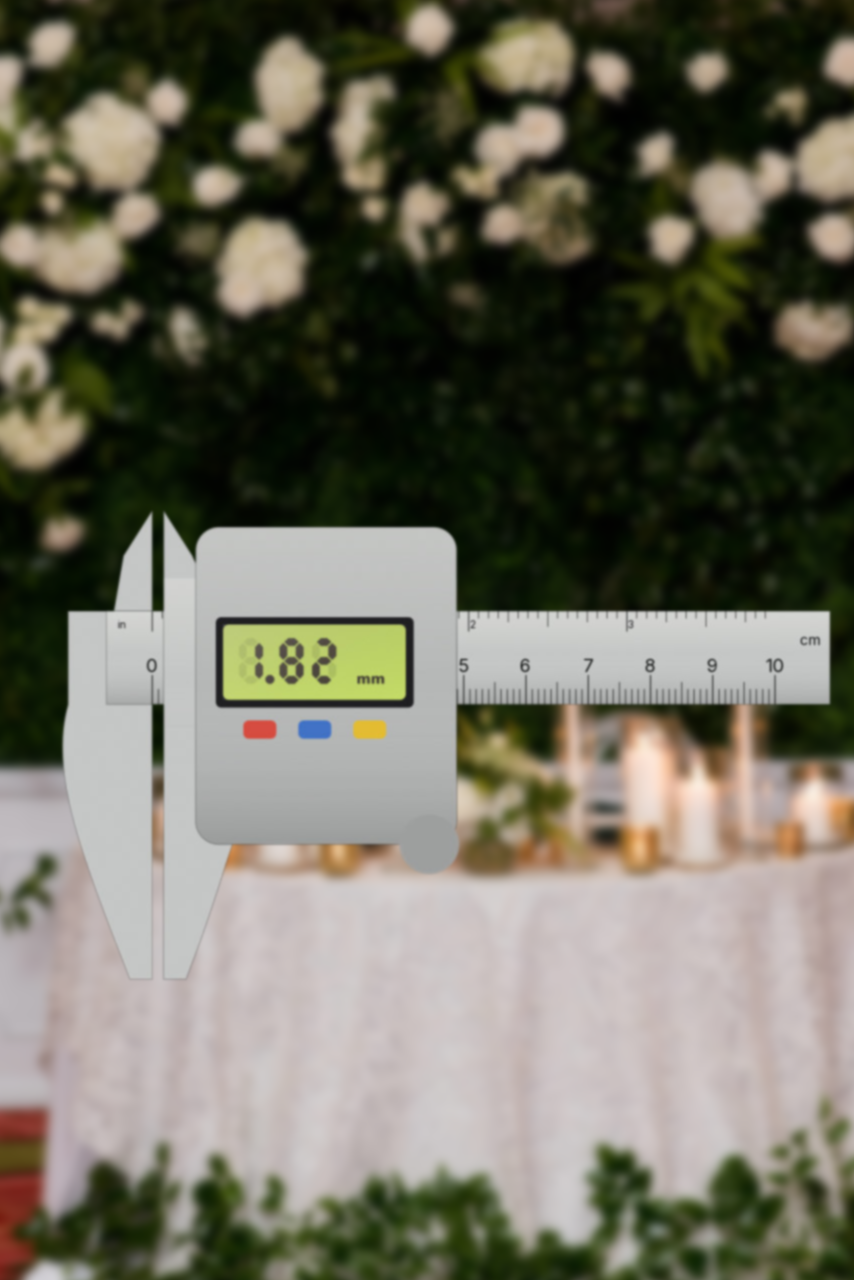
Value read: 1.82 mm
